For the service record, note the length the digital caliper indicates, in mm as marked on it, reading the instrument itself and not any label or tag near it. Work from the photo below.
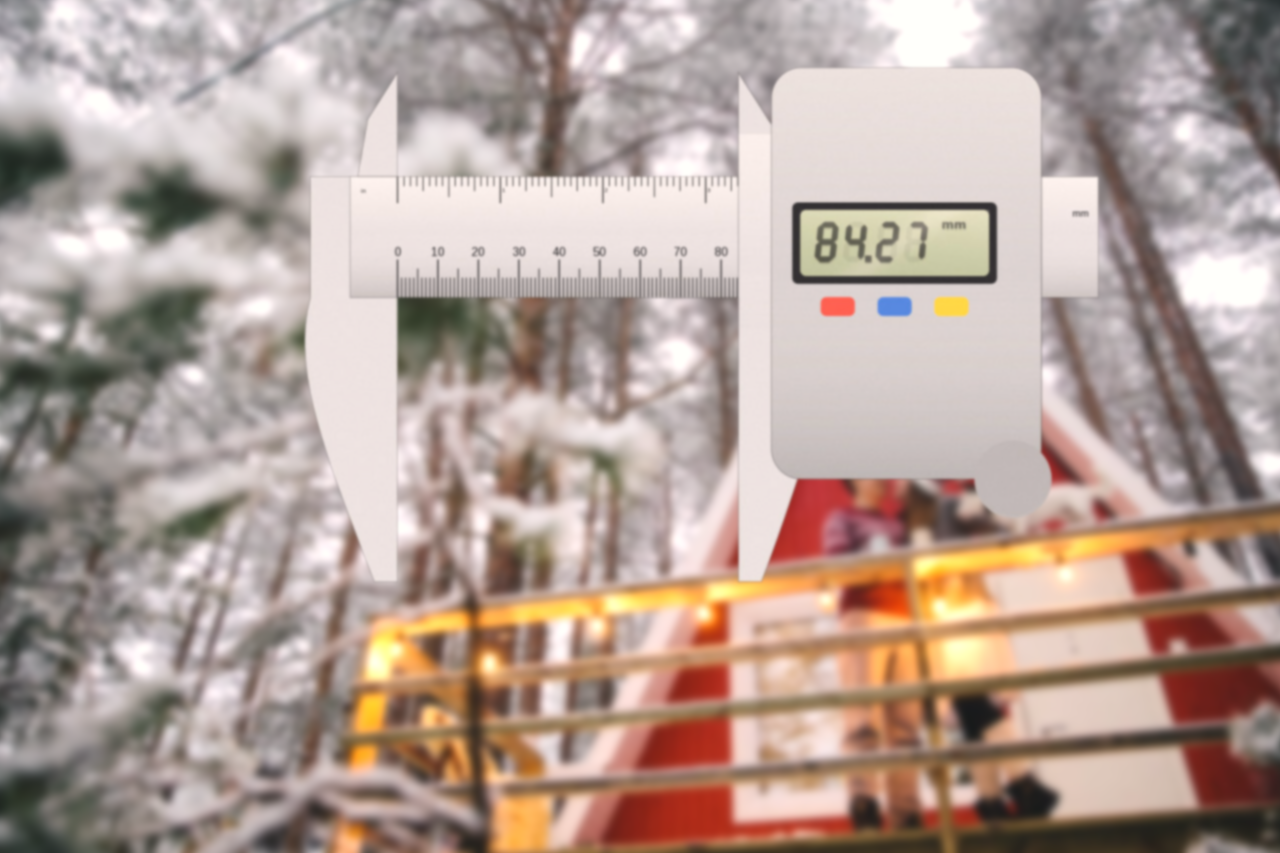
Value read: 84.27 mm
